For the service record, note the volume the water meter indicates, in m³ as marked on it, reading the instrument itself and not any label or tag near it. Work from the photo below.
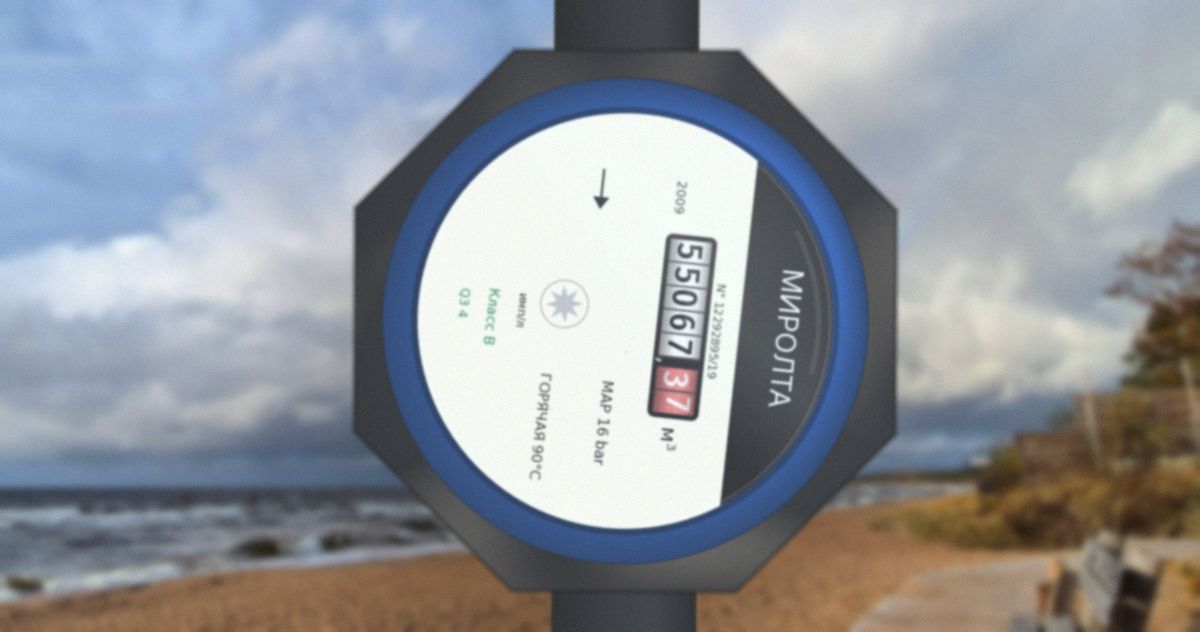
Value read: 55067.37 m³
